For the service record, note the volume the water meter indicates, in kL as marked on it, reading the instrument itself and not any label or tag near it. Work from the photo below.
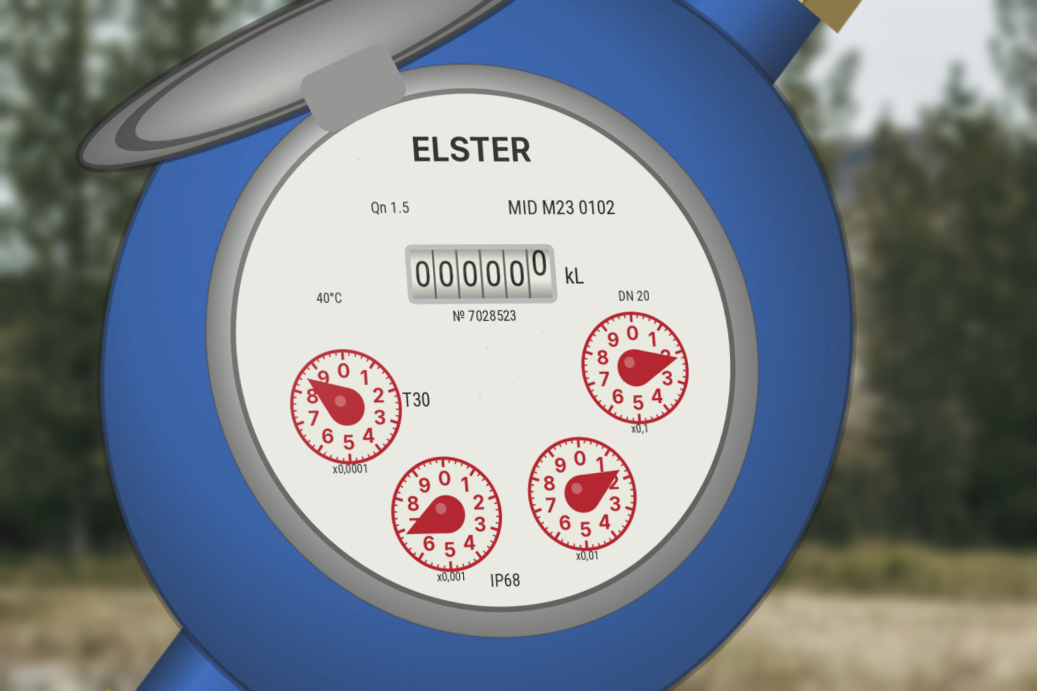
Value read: 0.2168 kL
